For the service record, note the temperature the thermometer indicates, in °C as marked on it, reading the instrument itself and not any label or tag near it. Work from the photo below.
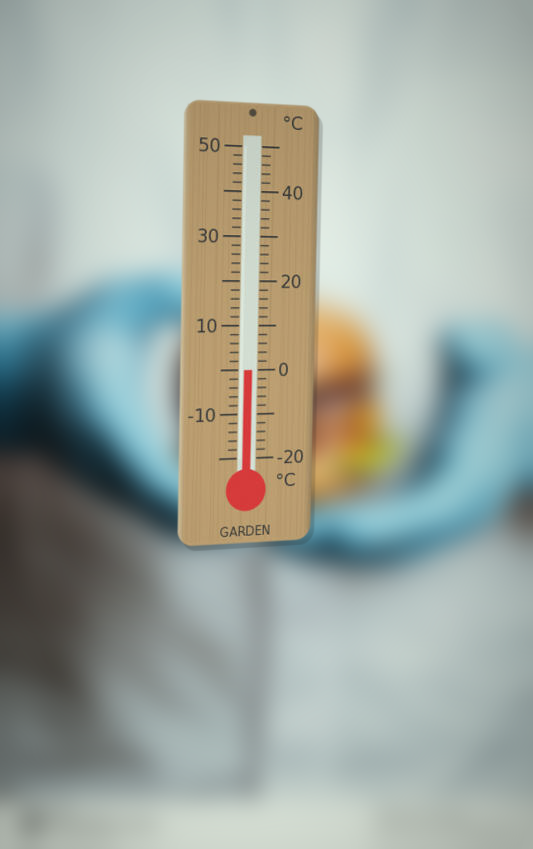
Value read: 0 °C
